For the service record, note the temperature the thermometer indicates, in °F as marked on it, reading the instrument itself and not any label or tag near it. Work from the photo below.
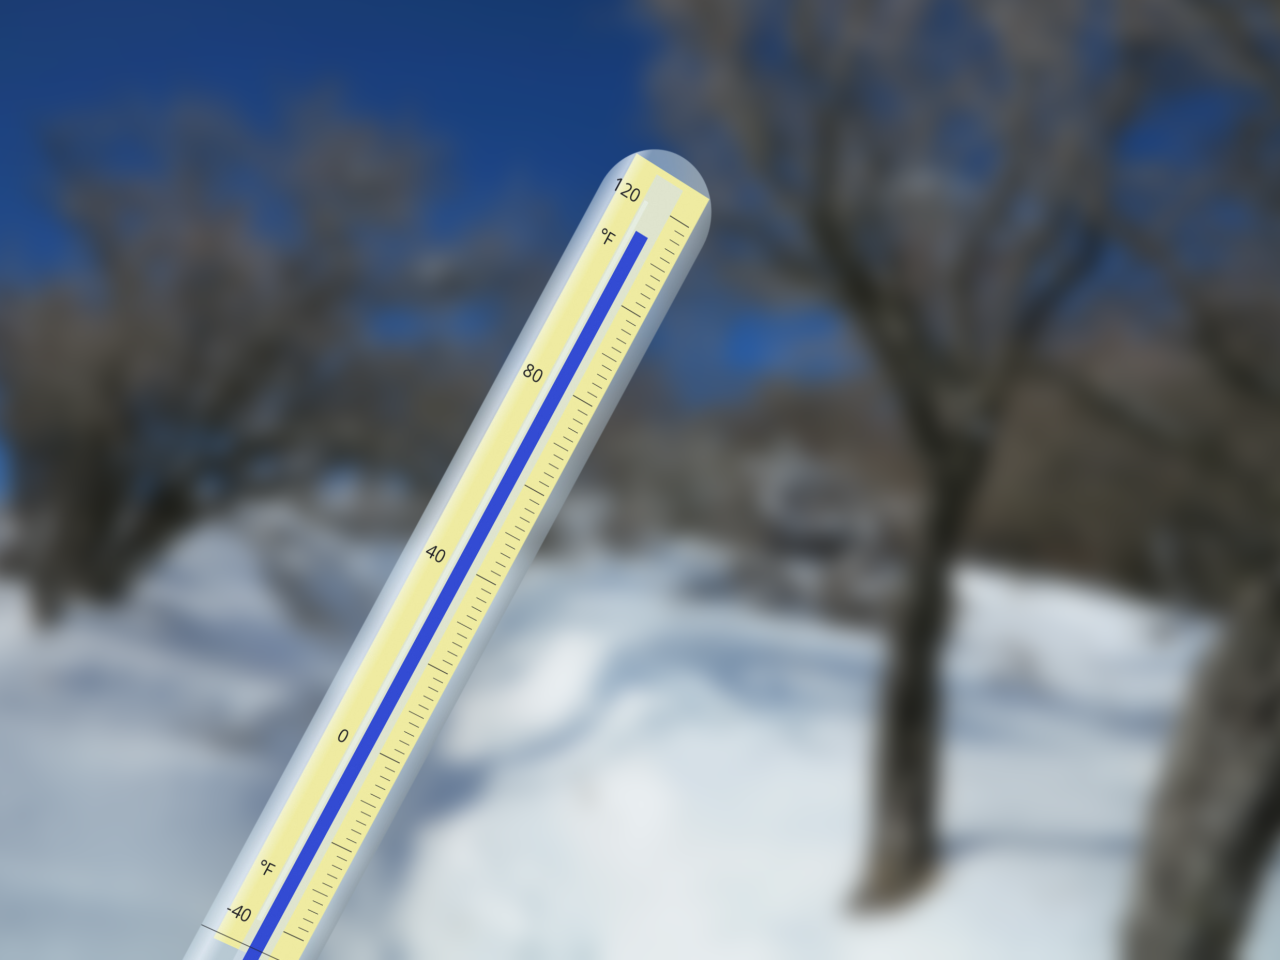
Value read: 114 °F
